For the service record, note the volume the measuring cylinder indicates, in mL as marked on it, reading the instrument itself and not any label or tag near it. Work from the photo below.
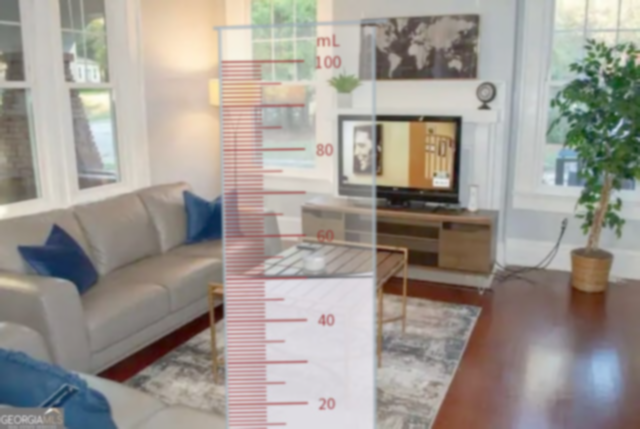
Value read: 50 mL
